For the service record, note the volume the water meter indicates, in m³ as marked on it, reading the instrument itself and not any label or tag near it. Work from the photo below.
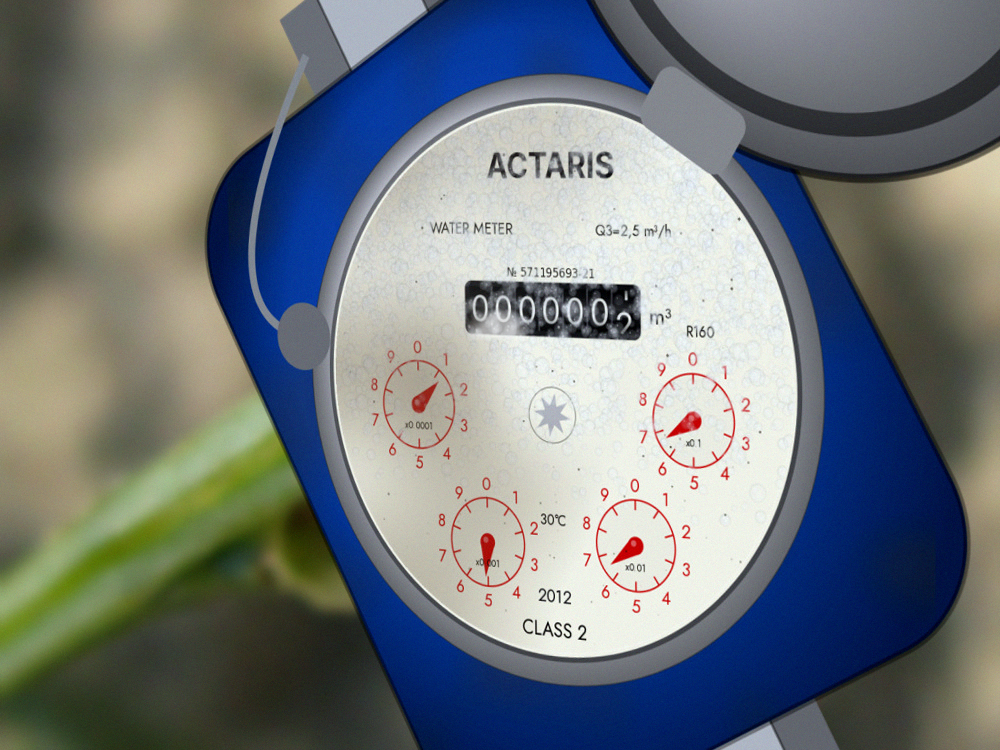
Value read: 1.6651 m³
